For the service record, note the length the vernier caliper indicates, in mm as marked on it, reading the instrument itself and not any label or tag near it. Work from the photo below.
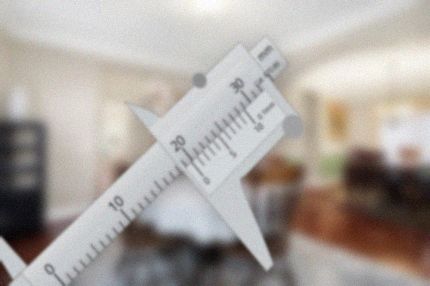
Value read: 19.8 mm
